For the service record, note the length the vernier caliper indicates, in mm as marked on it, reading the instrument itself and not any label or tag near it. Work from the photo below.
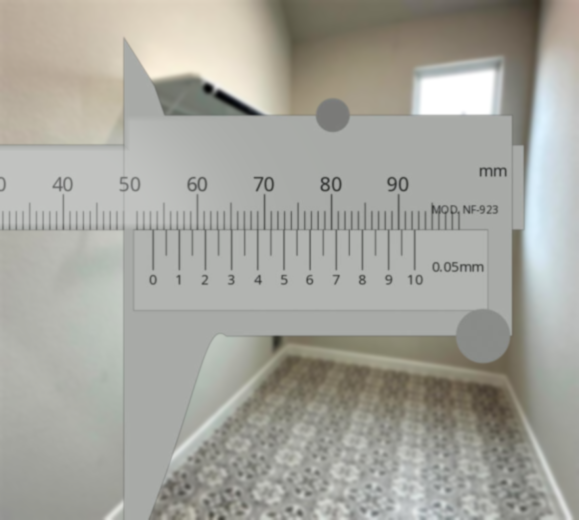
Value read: 53.4 mm
